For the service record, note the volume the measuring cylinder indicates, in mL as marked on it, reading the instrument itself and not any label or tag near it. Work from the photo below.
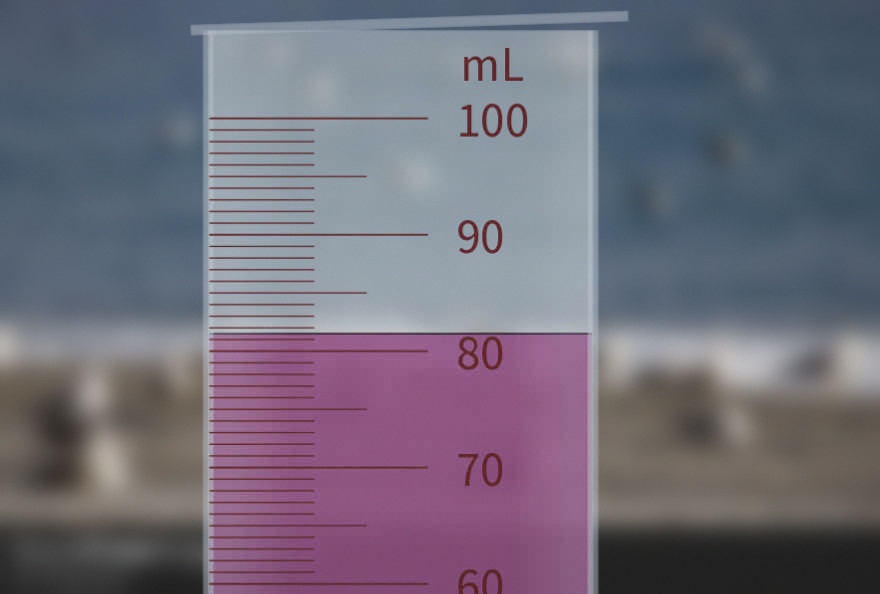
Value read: 81.5 mL
